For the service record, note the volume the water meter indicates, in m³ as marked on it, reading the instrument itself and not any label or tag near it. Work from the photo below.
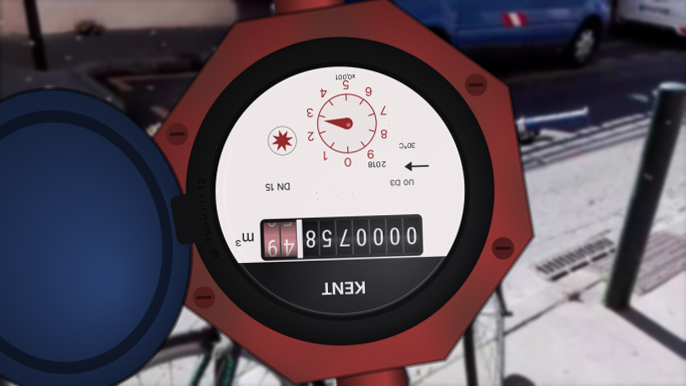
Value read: 758.492 m³
